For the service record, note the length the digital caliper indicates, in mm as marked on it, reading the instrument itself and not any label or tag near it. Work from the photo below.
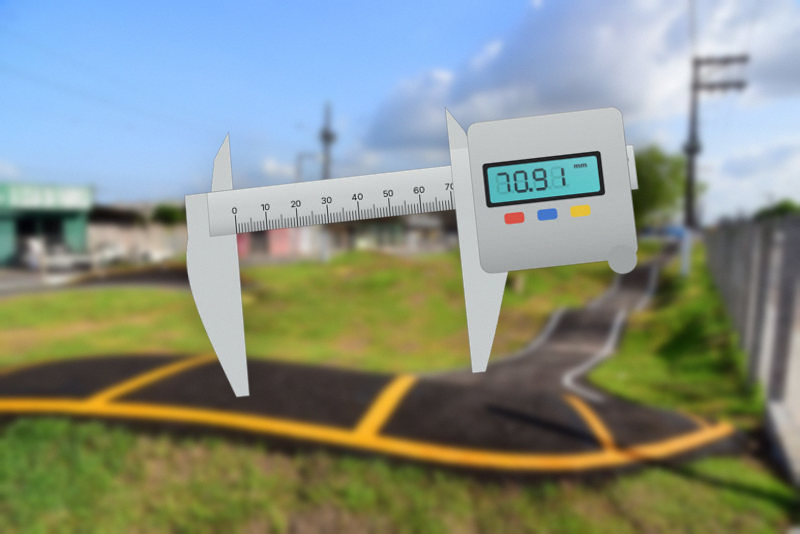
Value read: 70.91 mm
